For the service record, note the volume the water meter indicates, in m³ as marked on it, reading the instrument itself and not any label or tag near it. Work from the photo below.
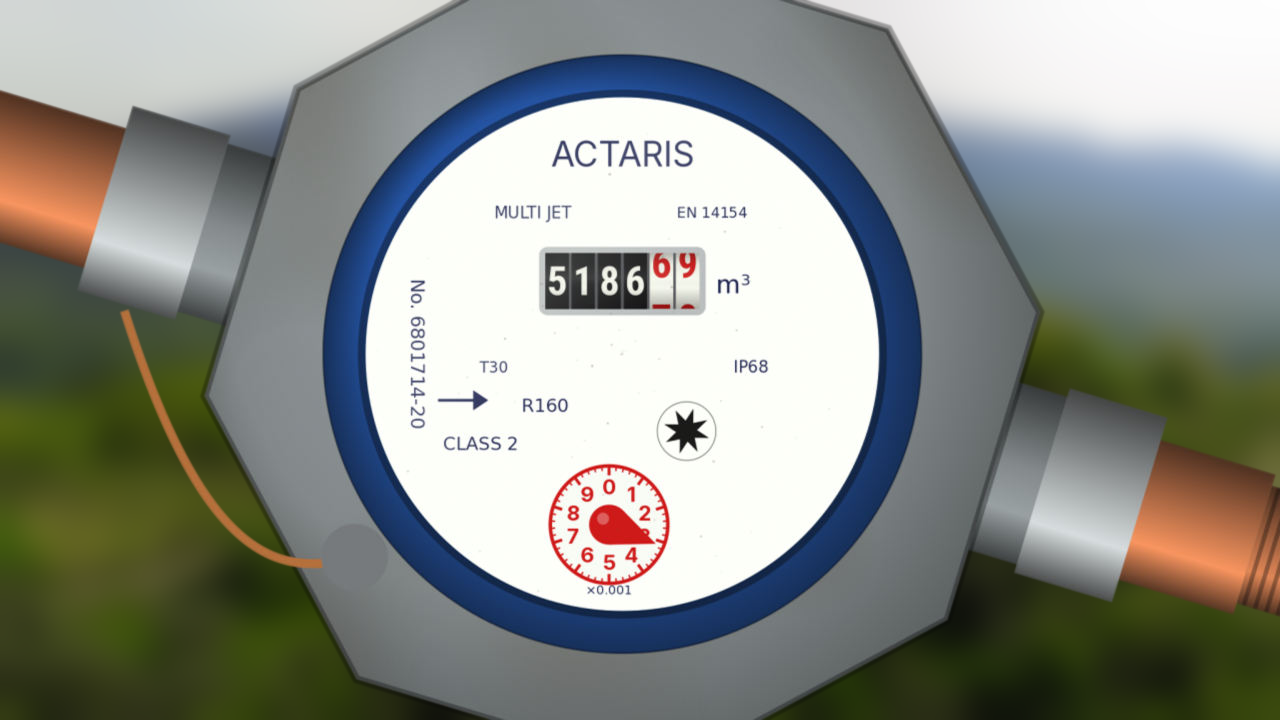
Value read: 5186.693 m³
